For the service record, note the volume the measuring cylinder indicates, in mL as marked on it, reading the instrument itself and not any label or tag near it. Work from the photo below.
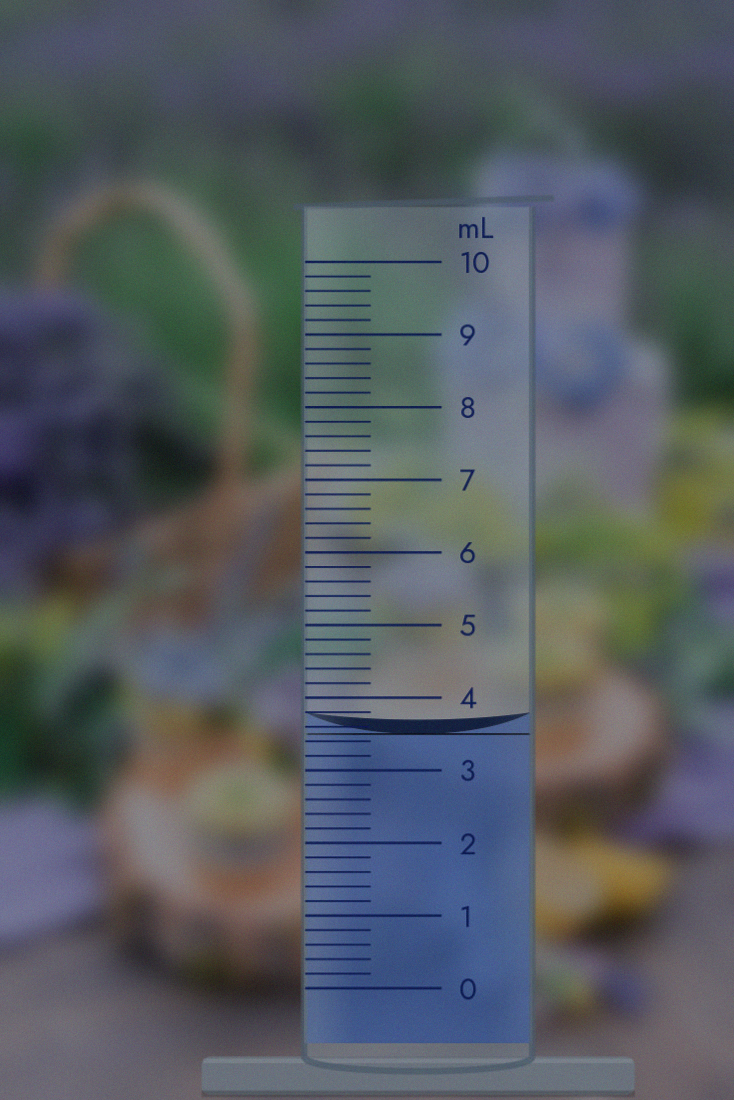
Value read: 3.5 mL
